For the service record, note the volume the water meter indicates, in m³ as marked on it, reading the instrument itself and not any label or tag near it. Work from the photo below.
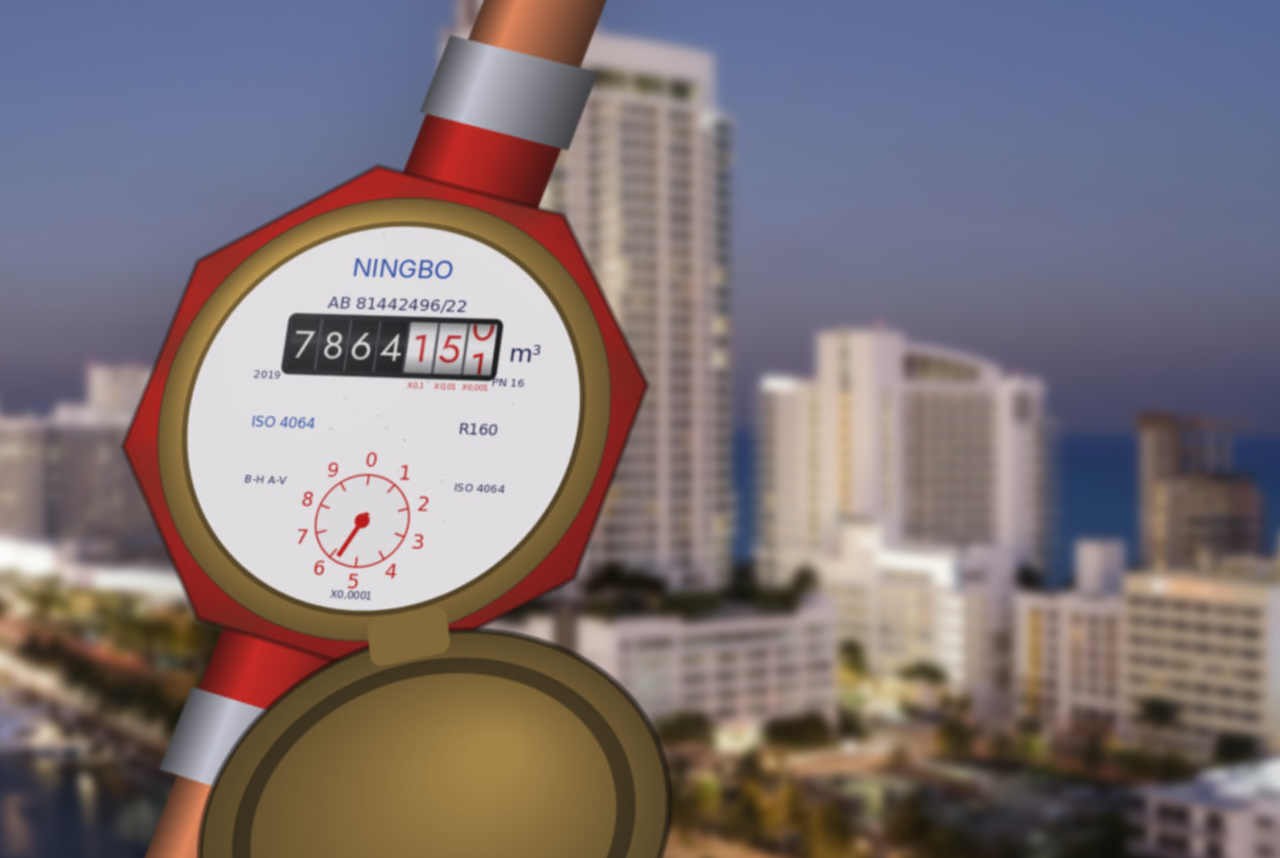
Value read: 7864.1505 m³
